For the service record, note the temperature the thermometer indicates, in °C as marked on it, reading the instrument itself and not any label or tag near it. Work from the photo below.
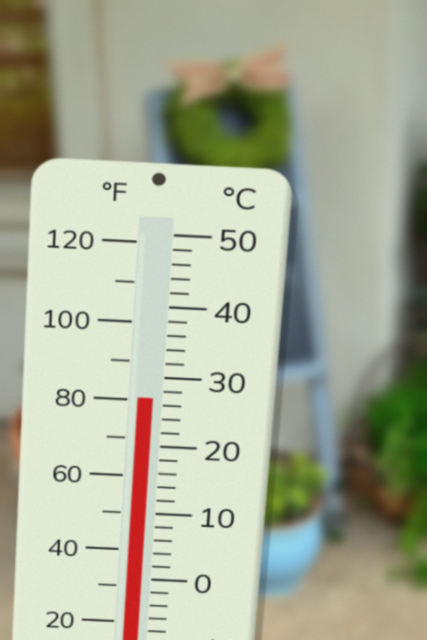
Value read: 27 °C
